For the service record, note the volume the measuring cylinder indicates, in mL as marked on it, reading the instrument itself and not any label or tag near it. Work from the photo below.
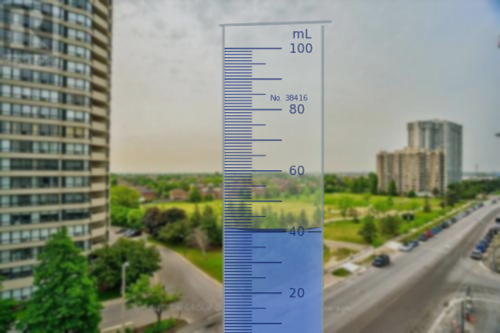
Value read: 40 mL
